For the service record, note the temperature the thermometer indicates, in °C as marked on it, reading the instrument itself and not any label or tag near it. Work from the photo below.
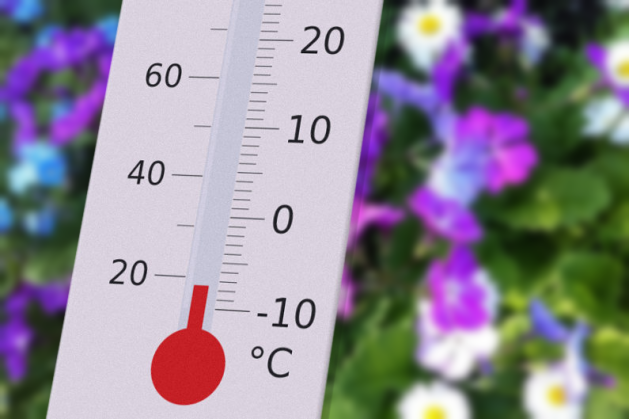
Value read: -7.5 °C
